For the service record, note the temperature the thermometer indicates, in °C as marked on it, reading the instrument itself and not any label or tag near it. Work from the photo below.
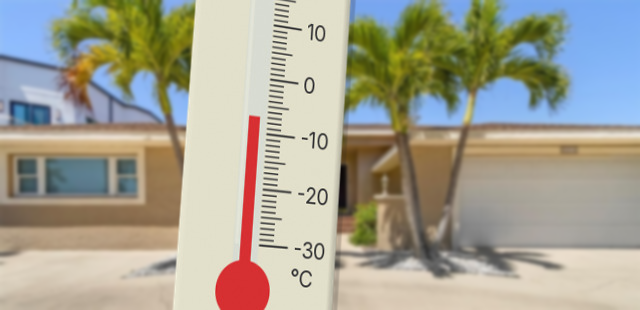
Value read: -7 °C
